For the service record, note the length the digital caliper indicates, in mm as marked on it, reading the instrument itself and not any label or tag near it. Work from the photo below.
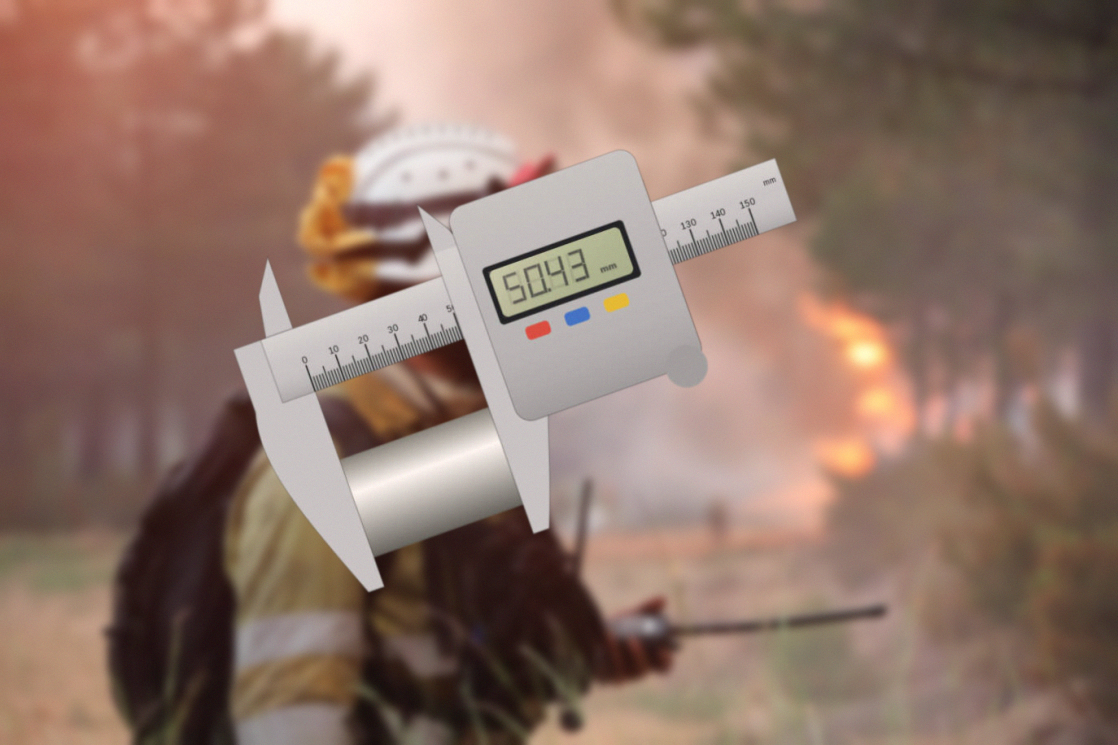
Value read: 50.43 mm
